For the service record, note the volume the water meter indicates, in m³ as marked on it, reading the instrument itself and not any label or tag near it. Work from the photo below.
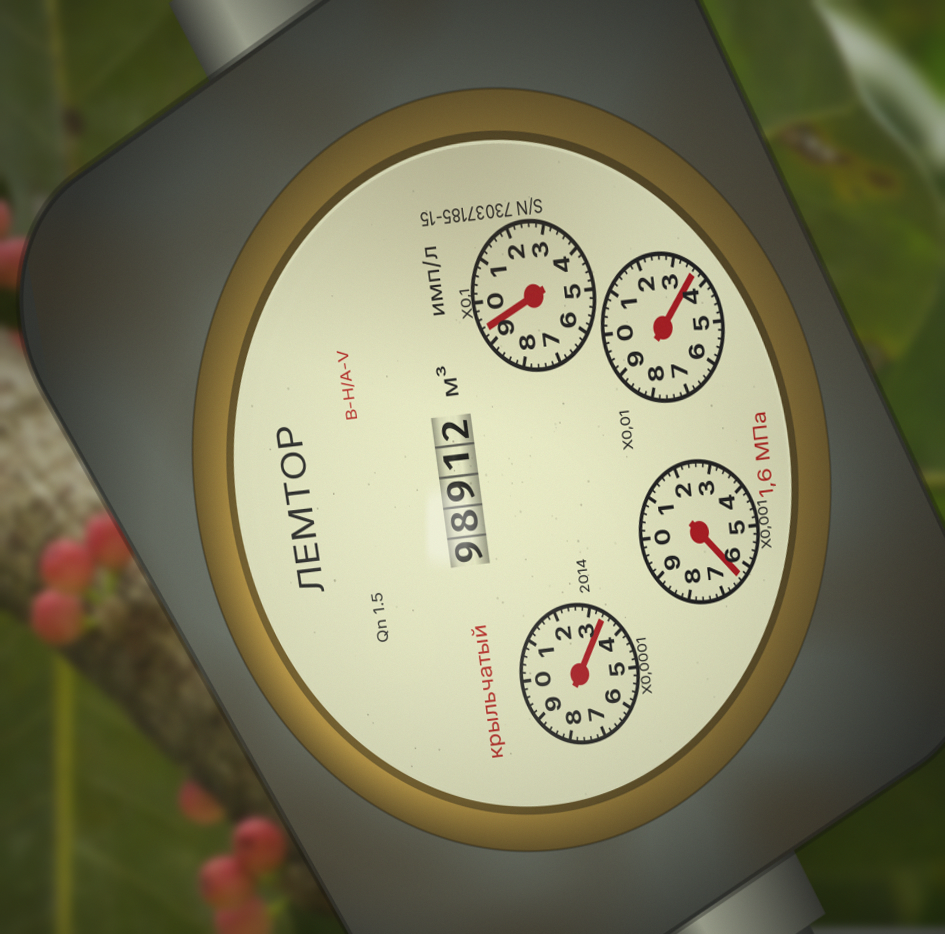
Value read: 98911.9363 m³
